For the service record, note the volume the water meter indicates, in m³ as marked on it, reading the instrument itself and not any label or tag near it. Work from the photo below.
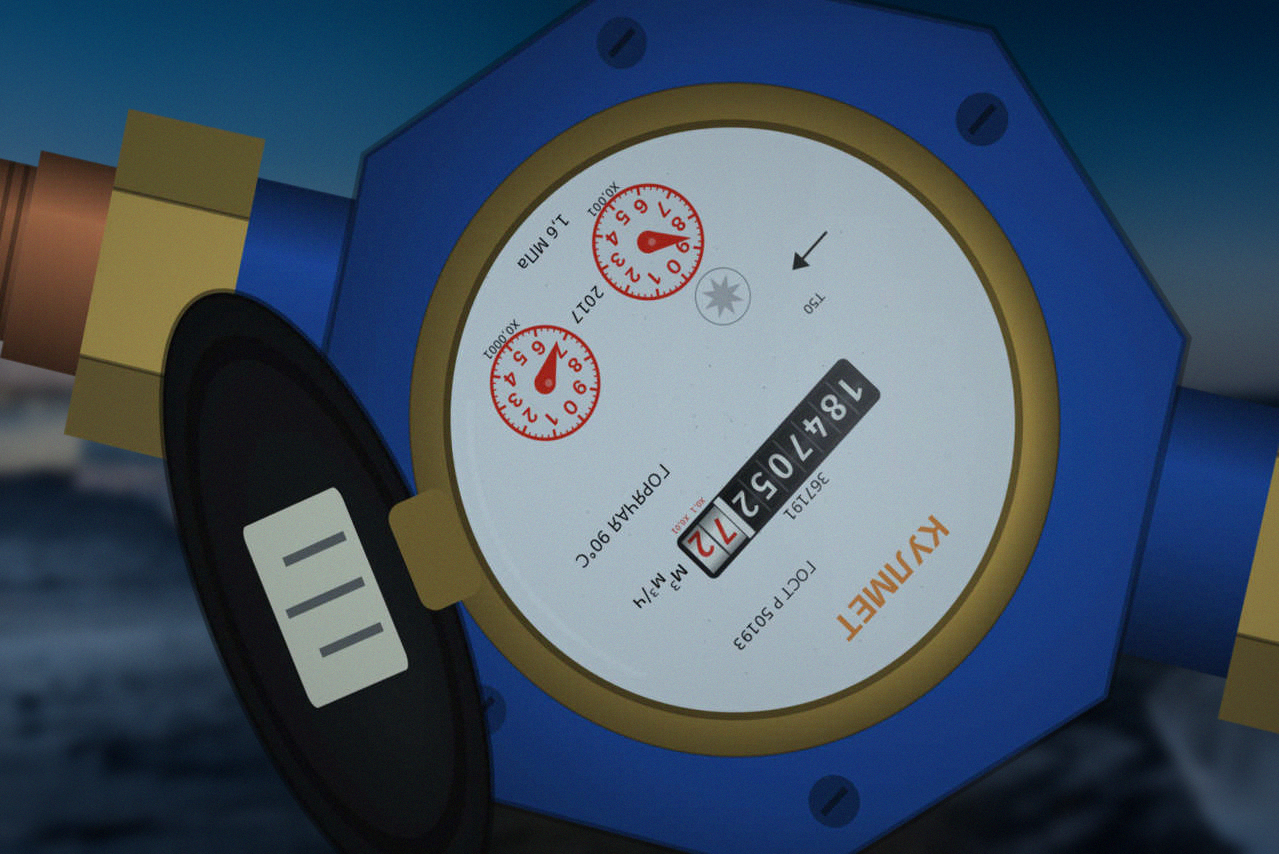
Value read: 1847052.7186 m³
